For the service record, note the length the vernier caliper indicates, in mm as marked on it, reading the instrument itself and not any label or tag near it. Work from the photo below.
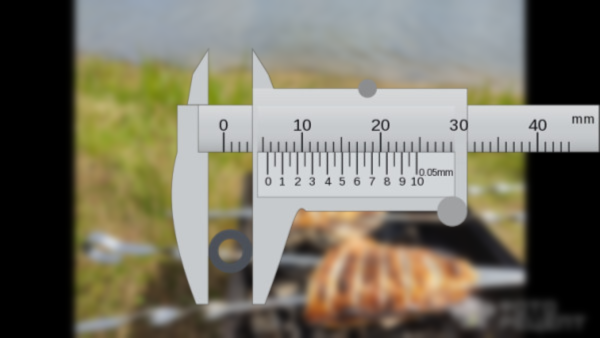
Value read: 5.6 mm
